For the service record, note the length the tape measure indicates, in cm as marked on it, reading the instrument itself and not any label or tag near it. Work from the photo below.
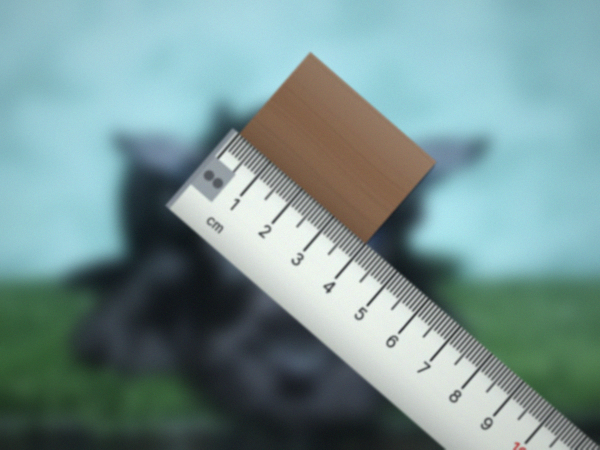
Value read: 4 cm
